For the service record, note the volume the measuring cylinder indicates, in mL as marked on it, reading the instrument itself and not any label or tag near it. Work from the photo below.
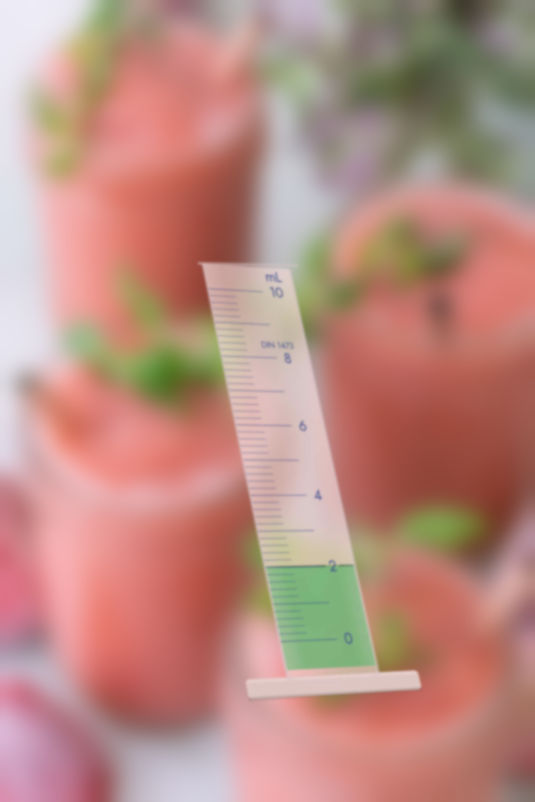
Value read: 2 mL
